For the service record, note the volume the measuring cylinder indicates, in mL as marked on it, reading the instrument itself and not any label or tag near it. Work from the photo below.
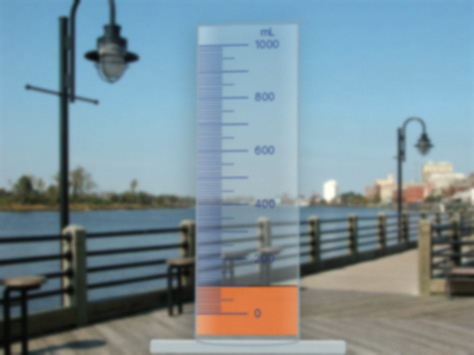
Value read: 100 mL
